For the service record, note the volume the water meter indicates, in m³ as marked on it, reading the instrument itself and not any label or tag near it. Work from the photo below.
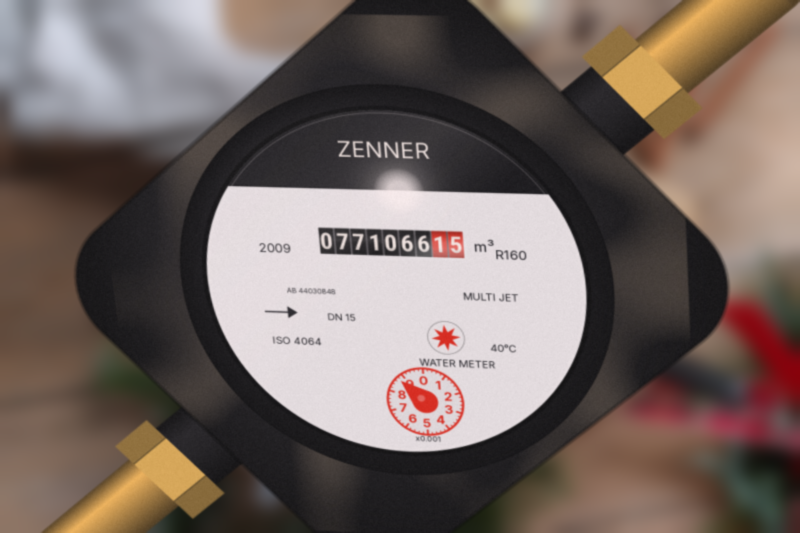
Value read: 771066.158 m³
